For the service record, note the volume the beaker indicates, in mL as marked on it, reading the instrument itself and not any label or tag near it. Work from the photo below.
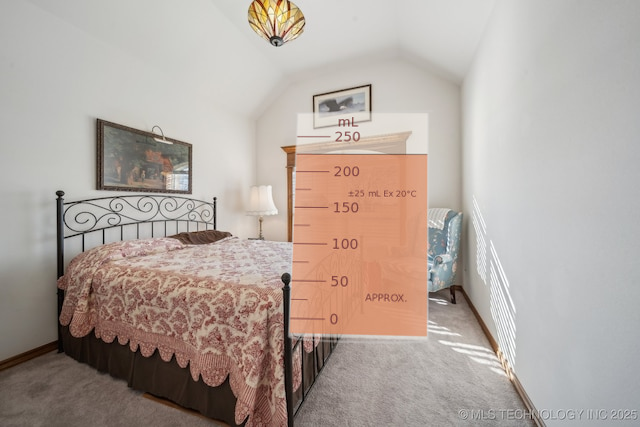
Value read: 225 mL
